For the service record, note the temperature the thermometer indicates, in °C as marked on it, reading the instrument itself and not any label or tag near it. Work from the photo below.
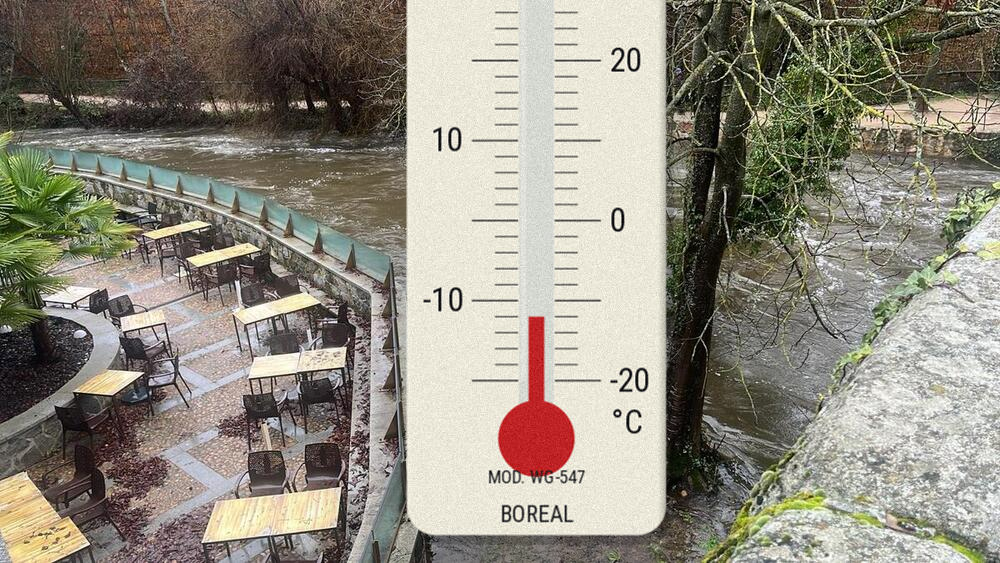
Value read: -12 °C
